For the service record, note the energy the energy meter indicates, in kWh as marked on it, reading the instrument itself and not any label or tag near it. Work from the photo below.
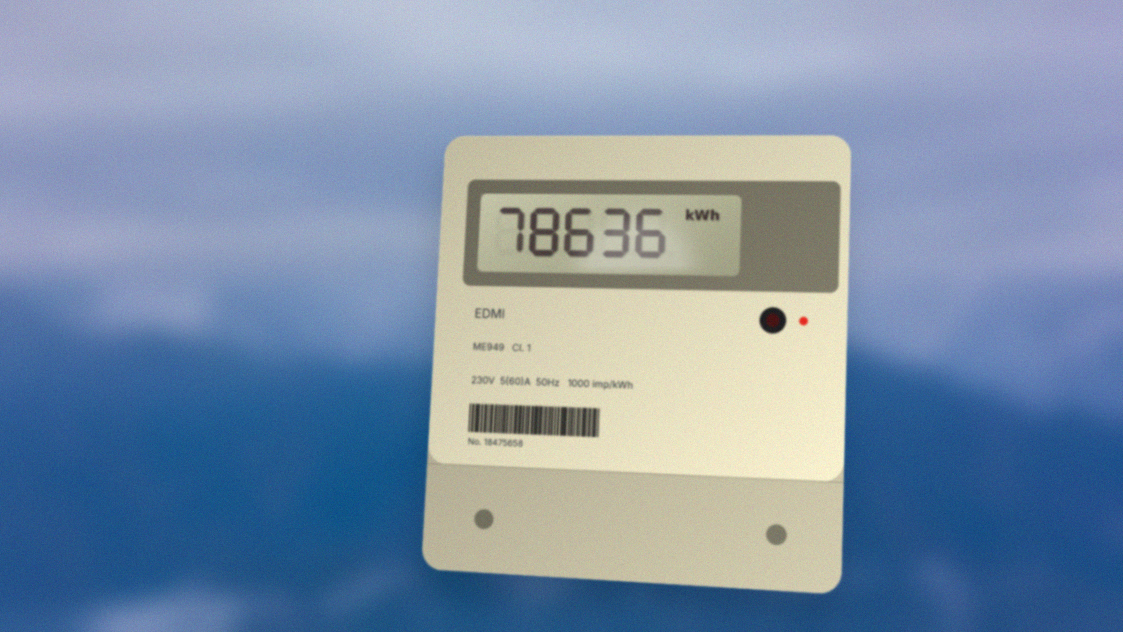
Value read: 78636 kWh
